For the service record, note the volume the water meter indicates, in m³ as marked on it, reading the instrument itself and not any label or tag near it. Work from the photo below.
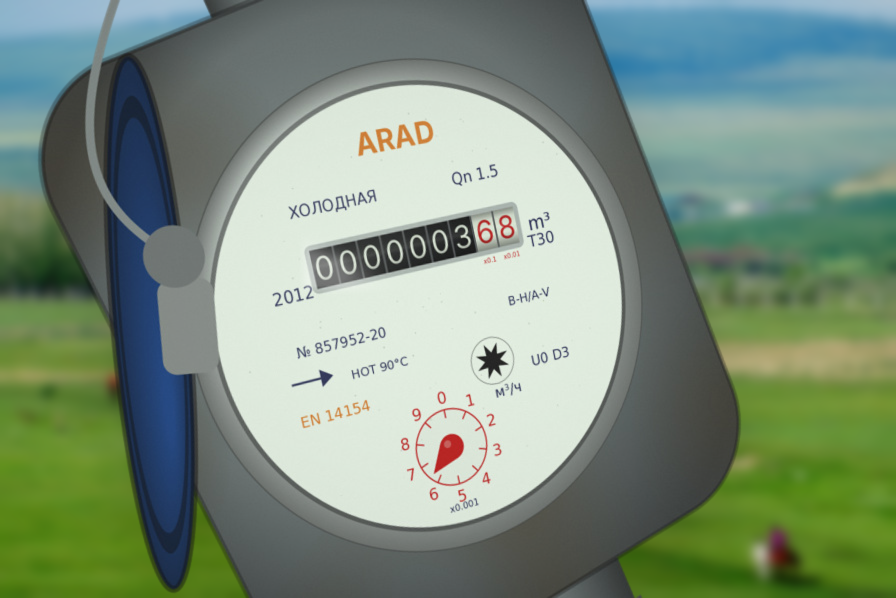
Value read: 3.686 m³
